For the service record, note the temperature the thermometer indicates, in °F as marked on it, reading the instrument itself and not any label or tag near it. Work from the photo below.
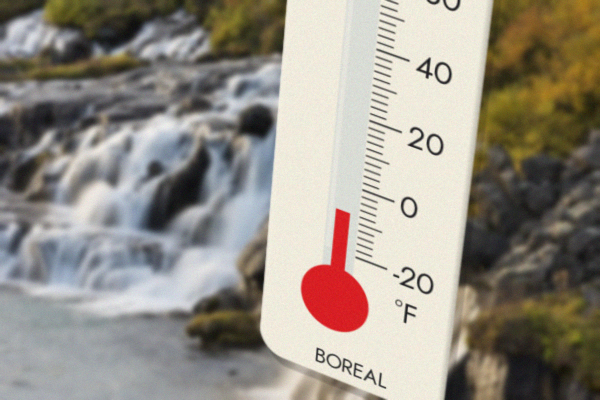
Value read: -8 °F
